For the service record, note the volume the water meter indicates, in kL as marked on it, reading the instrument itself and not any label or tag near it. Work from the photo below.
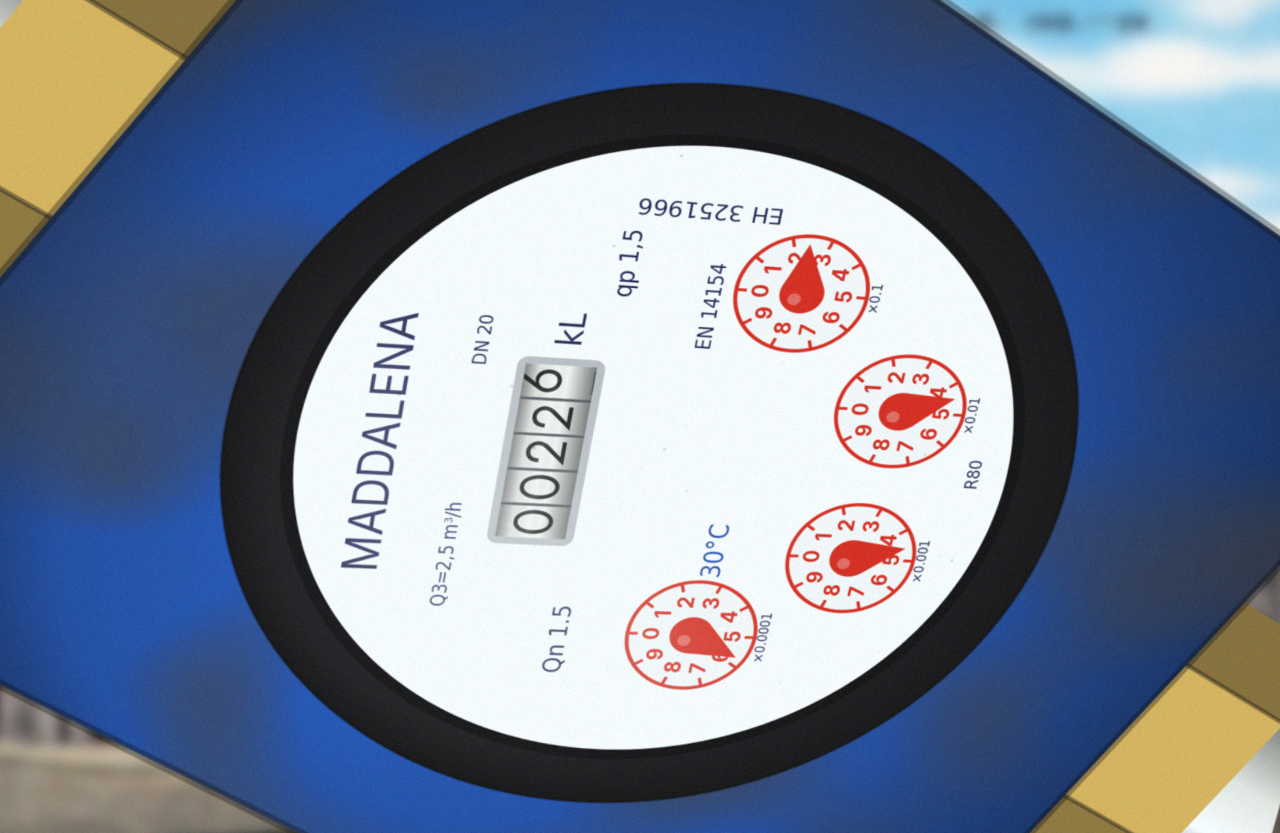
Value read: 226.2445 kL
